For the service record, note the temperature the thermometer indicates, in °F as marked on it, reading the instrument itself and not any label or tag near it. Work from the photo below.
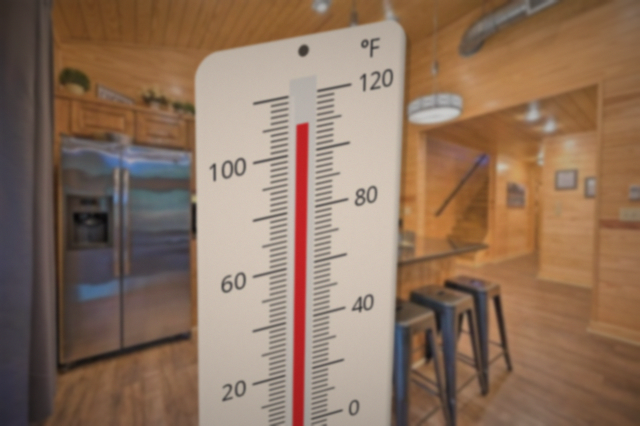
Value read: 110 °F
